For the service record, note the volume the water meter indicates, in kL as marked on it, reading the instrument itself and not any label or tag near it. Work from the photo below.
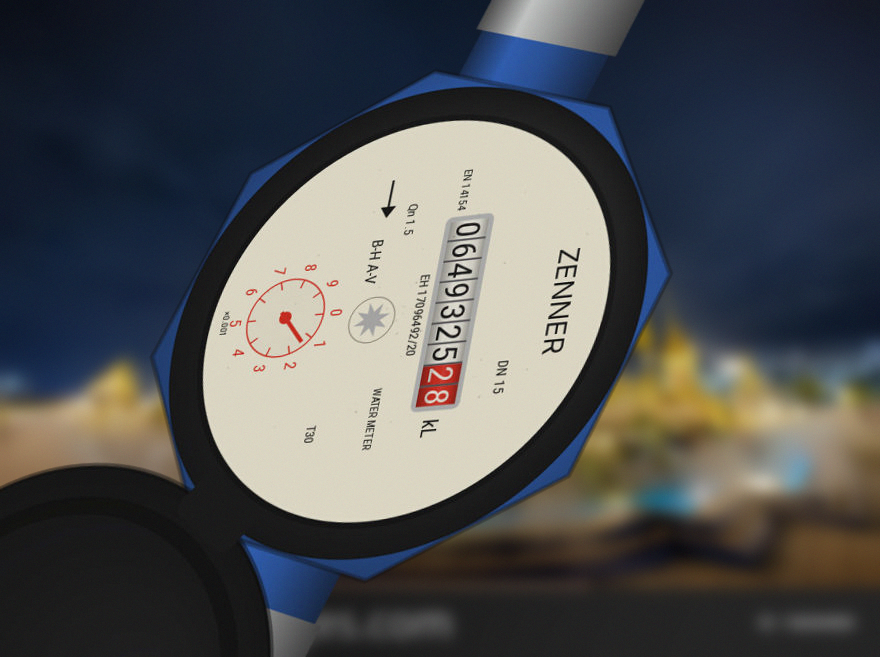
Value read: 649325.281 kL
